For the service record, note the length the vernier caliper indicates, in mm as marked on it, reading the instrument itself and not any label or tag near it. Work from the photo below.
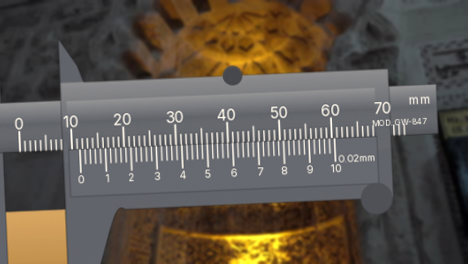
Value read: 11.5 mm
